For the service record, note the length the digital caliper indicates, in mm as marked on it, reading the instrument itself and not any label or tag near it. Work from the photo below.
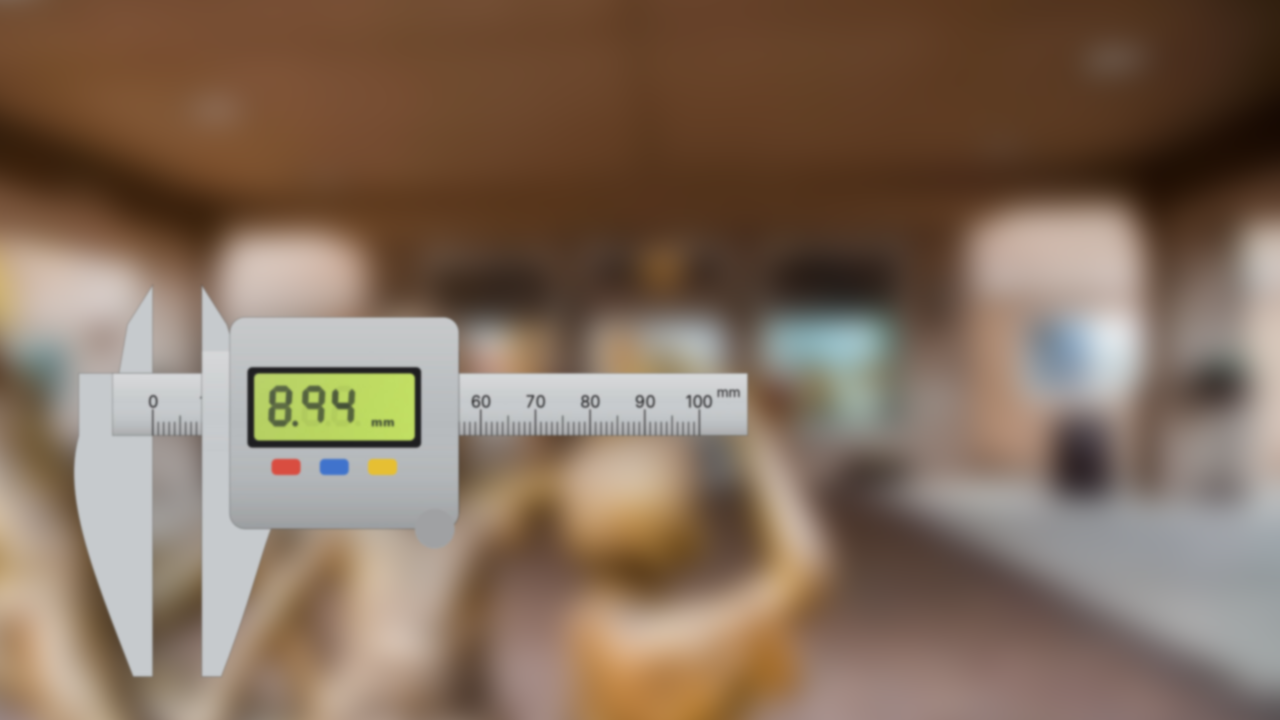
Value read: 8.94 mm
